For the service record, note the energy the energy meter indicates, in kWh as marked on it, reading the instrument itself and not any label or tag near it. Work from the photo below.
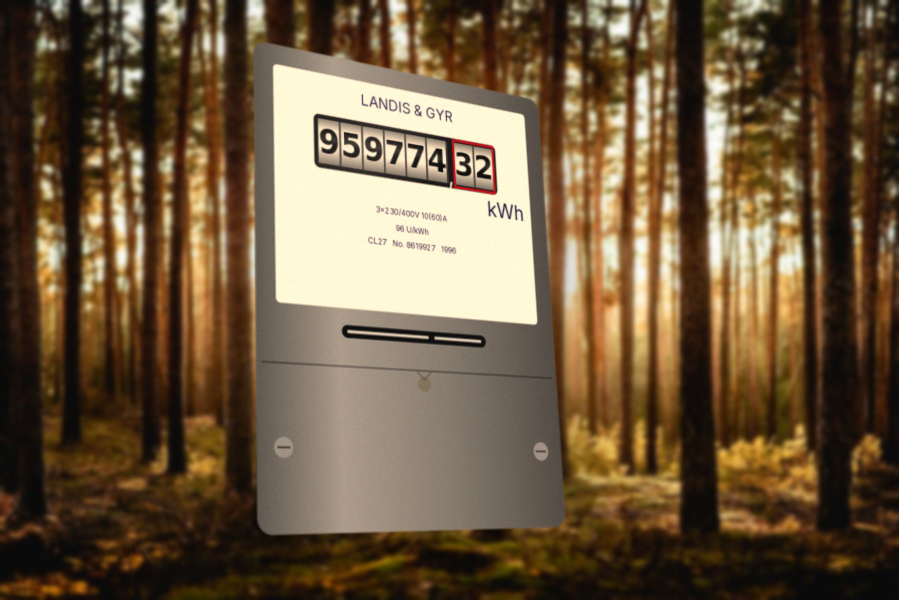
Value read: 959774.32 kWh
